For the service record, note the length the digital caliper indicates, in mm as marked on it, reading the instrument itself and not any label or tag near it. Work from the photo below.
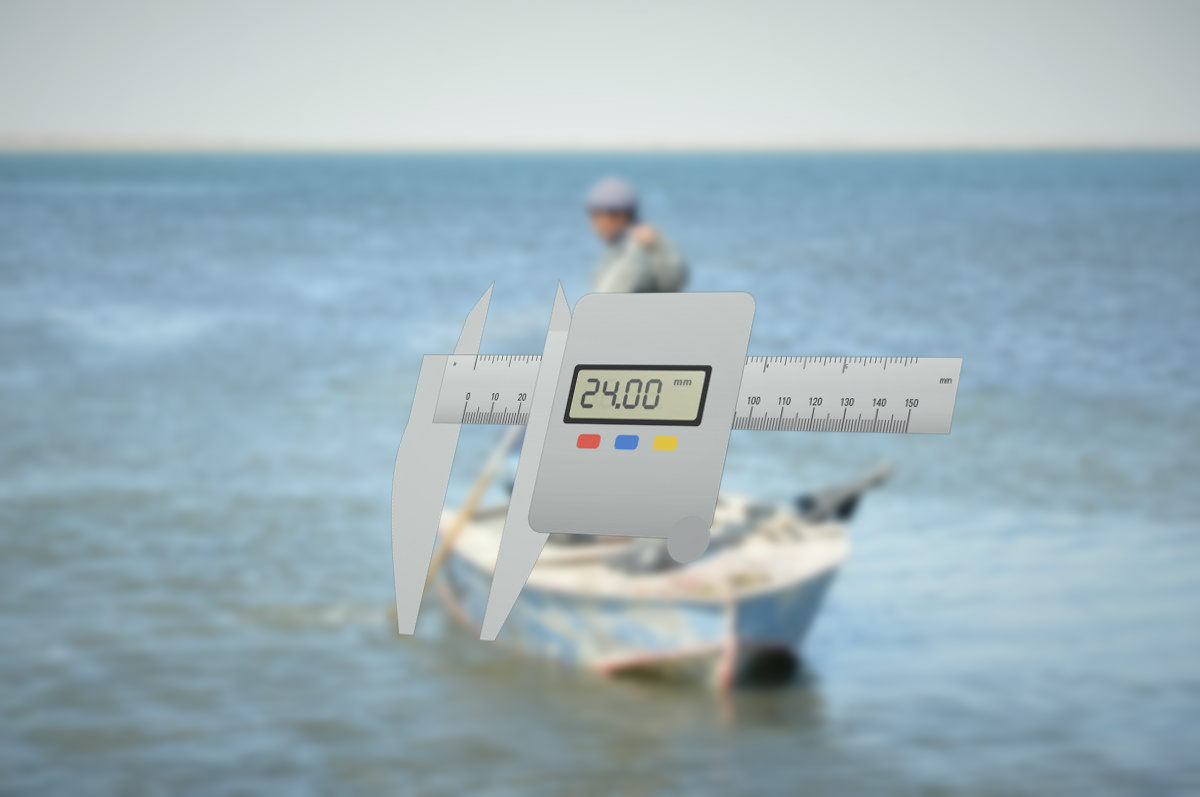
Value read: 24.00 mm
